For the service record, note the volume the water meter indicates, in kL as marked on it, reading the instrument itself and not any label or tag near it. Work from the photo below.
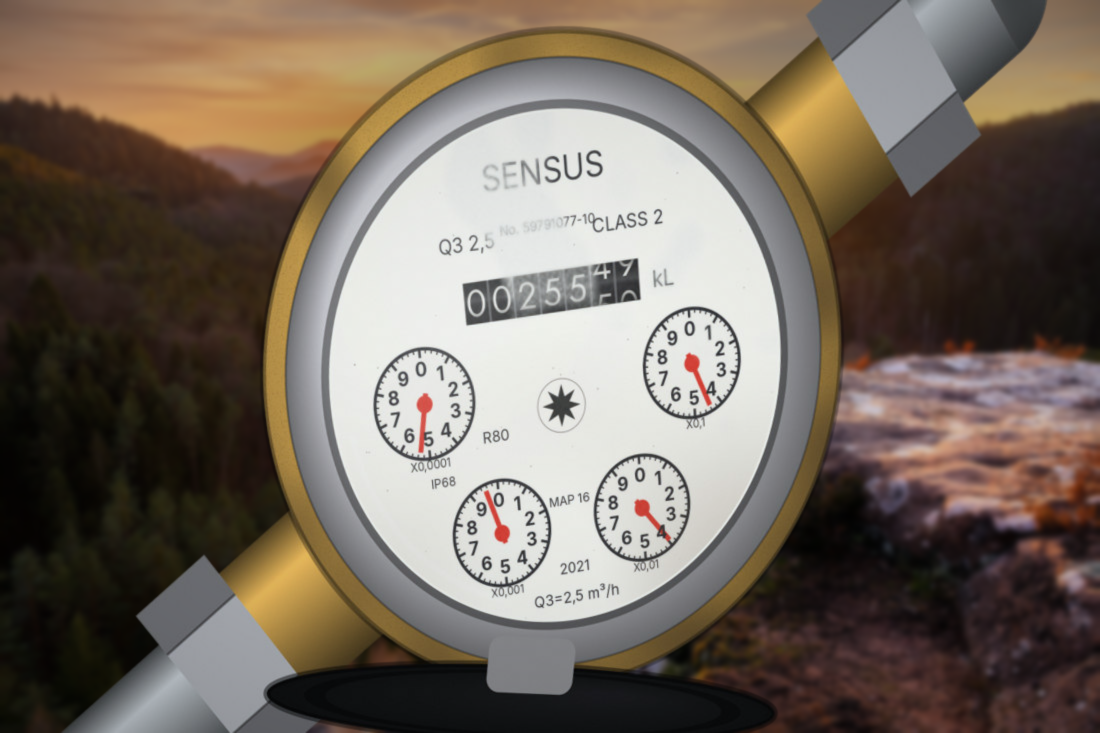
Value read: 25549.4395 kL
